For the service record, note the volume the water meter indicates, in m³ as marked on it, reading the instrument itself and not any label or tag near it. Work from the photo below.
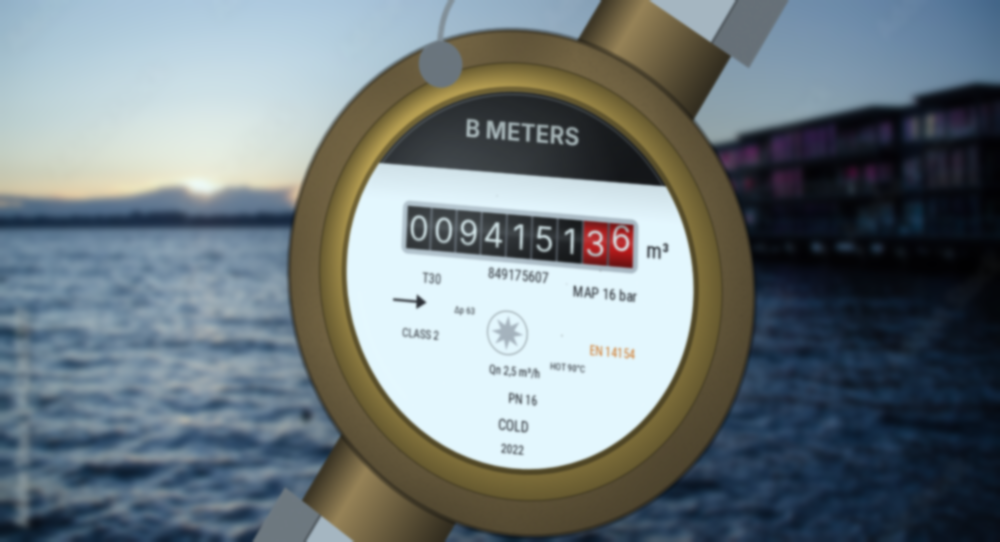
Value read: 94151.36 m³
